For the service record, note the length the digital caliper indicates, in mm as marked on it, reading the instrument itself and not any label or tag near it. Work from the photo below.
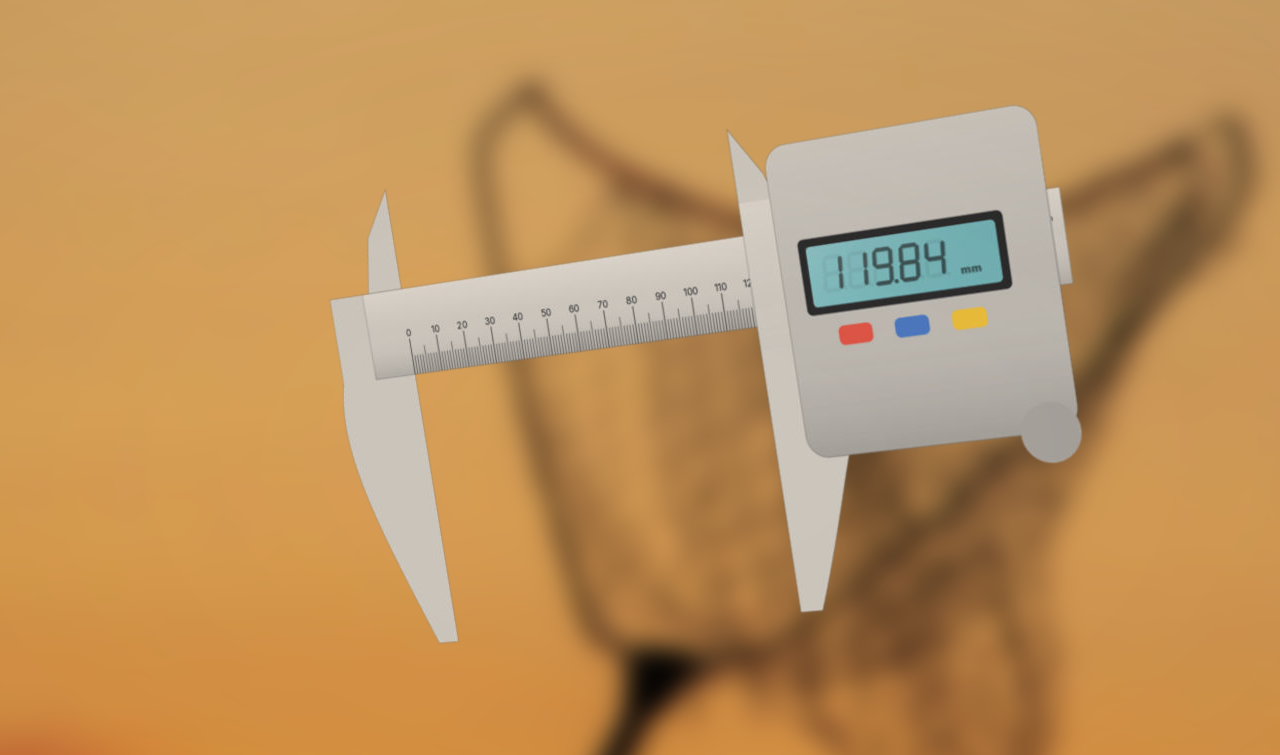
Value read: 119.84 mm
